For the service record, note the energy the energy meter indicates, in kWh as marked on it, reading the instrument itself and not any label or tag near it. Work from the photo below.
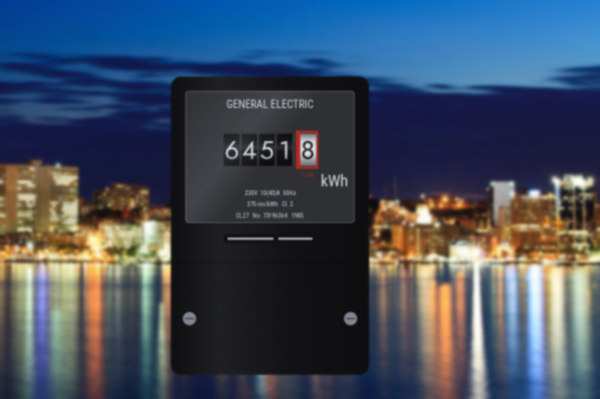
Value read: 6451.8 kWh
